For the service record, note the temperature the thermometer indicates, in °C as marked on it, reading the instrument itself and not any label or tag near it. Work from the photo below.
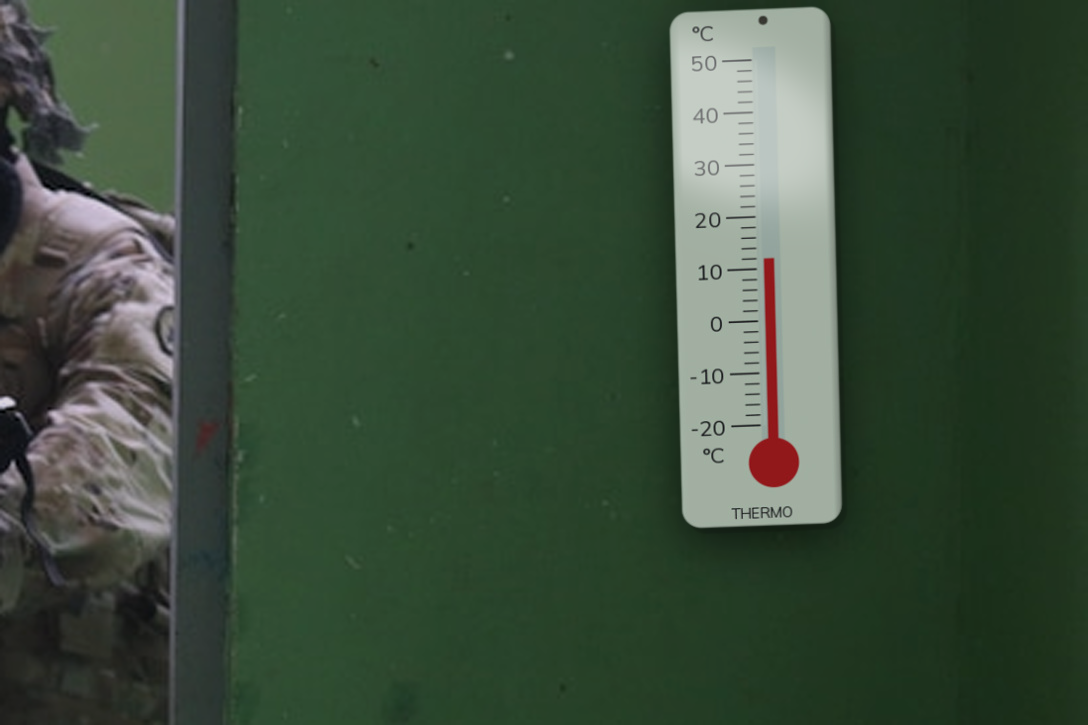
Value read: 12 °C
